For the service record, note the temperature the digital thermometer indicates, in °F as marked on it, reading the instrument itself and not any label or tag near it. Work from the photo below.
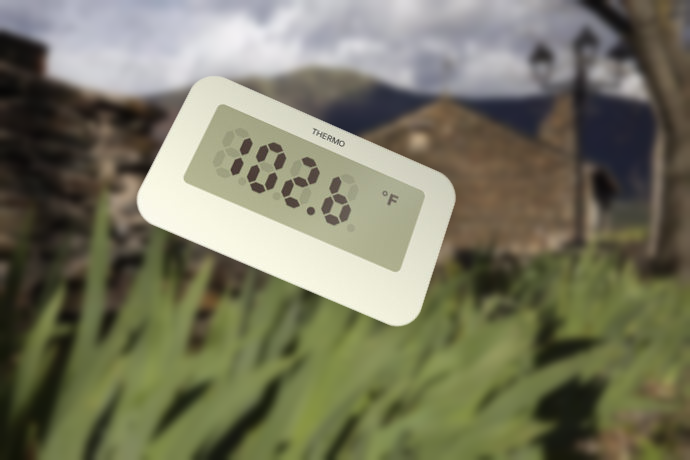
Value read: 102.6 °F
